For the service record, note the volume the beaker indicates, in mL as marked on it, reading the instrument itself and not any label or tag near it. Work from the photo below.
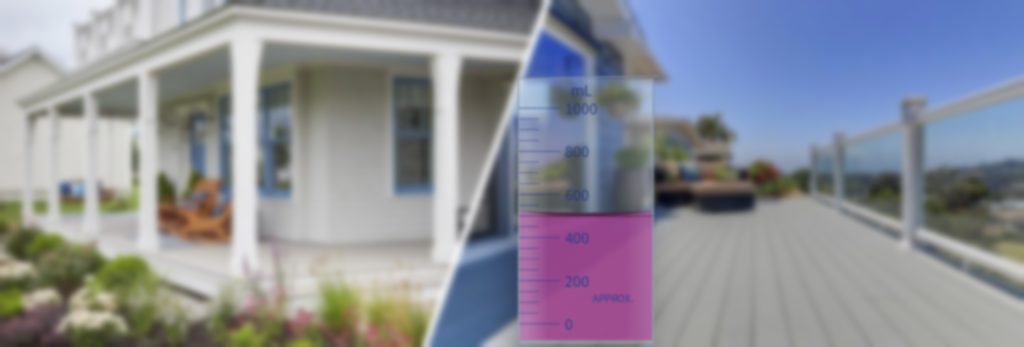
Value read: 500 mL
